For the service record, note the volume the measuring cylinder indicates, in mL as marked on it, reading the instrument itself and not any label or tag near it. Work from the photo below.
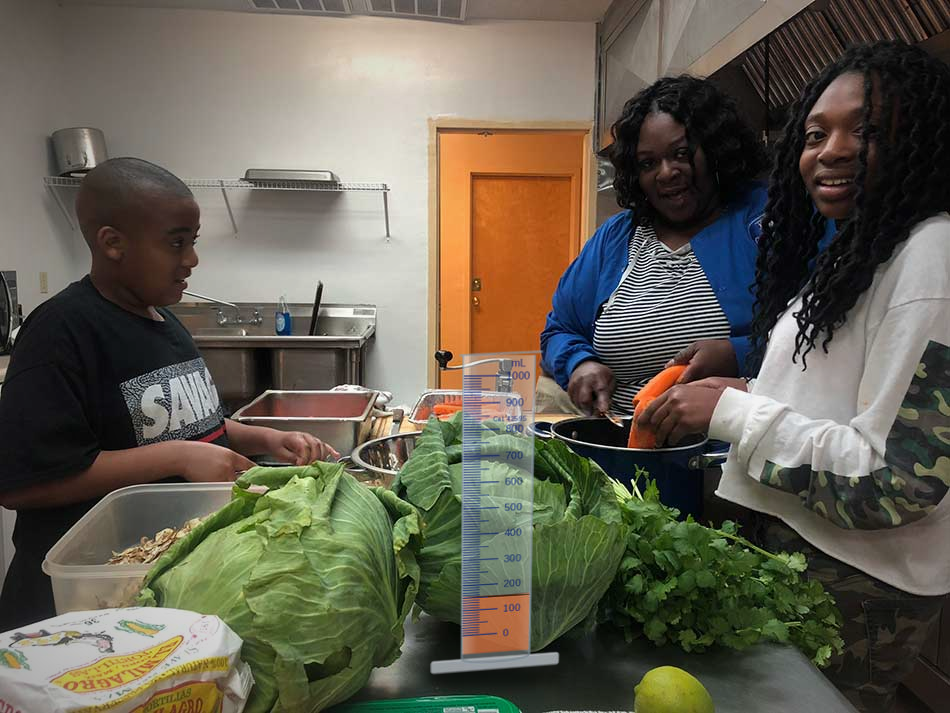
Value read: 150 mL
